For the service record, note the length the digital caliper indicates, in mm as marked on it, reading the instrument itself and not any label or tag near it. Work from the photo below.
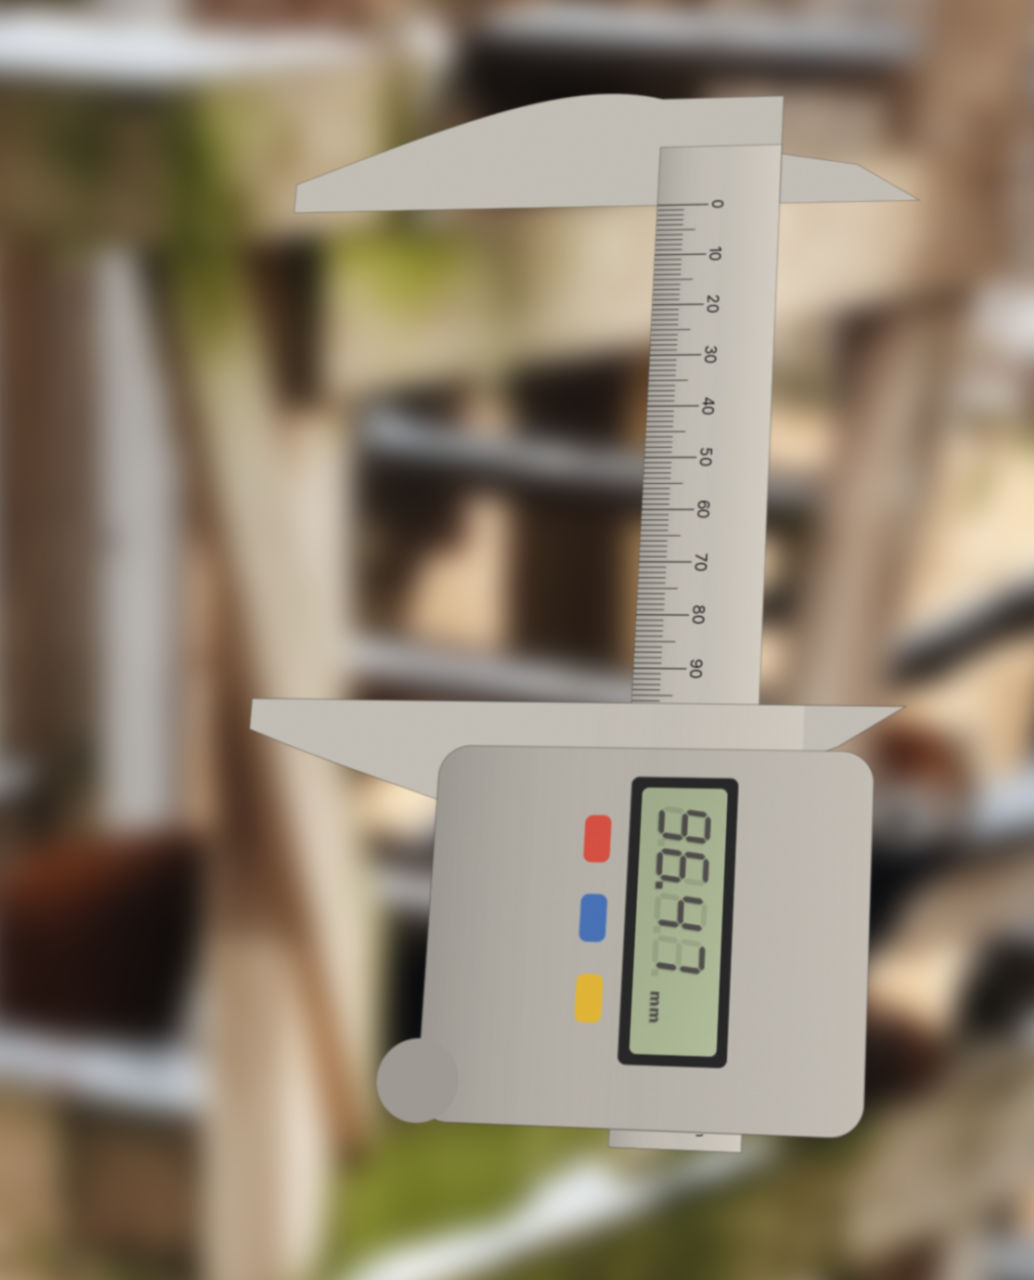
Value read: 96.47 mm
